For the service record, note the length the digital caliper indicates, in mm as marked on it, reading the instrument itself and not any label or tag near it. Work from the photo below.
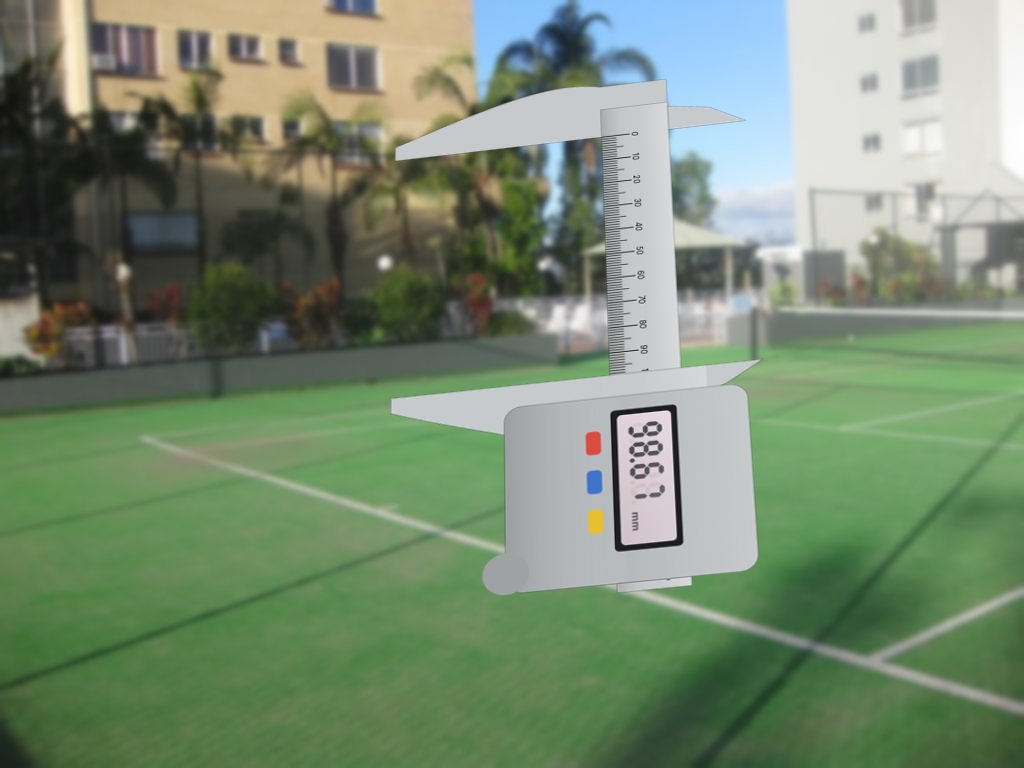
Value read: 98.67 mm
